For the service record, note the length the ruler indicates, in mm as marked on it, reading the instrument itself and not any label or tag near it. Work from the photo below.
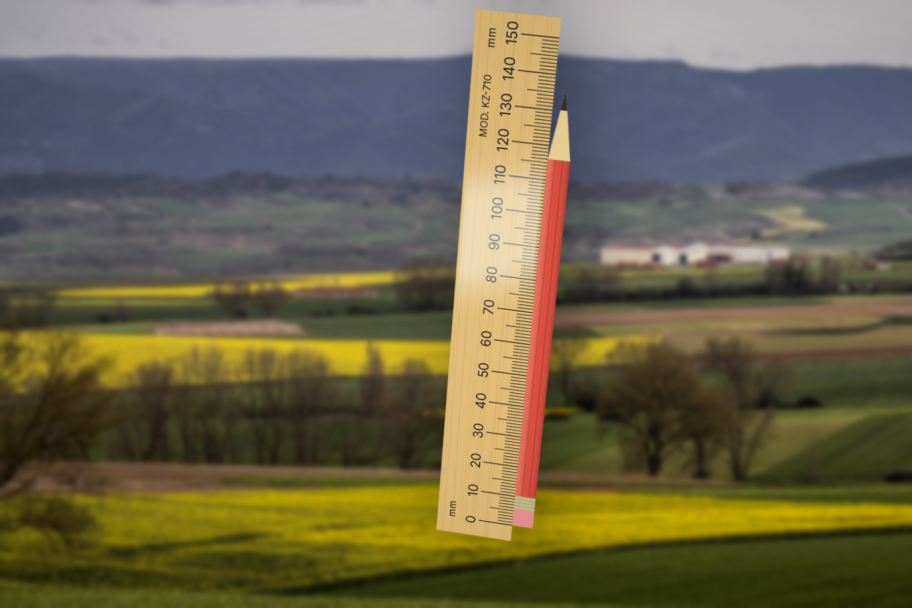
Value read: 135 mm
